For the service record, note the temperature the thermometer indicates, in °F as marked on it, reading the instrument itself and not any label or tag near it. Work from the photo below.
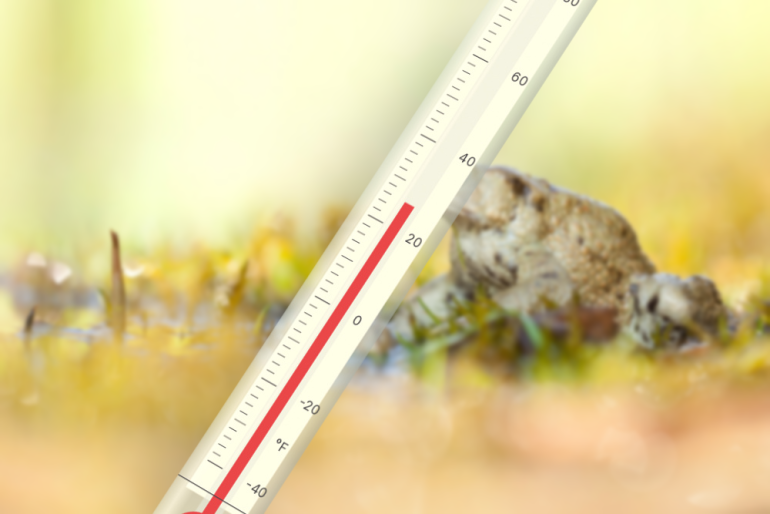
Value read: 26 °F
